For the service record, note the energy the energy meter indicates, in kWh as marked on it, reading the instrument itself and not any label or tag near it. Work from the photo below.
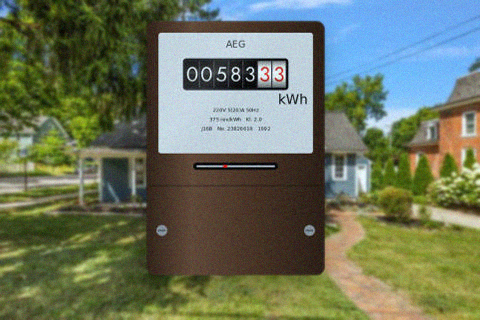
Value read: 583.33 kWh
